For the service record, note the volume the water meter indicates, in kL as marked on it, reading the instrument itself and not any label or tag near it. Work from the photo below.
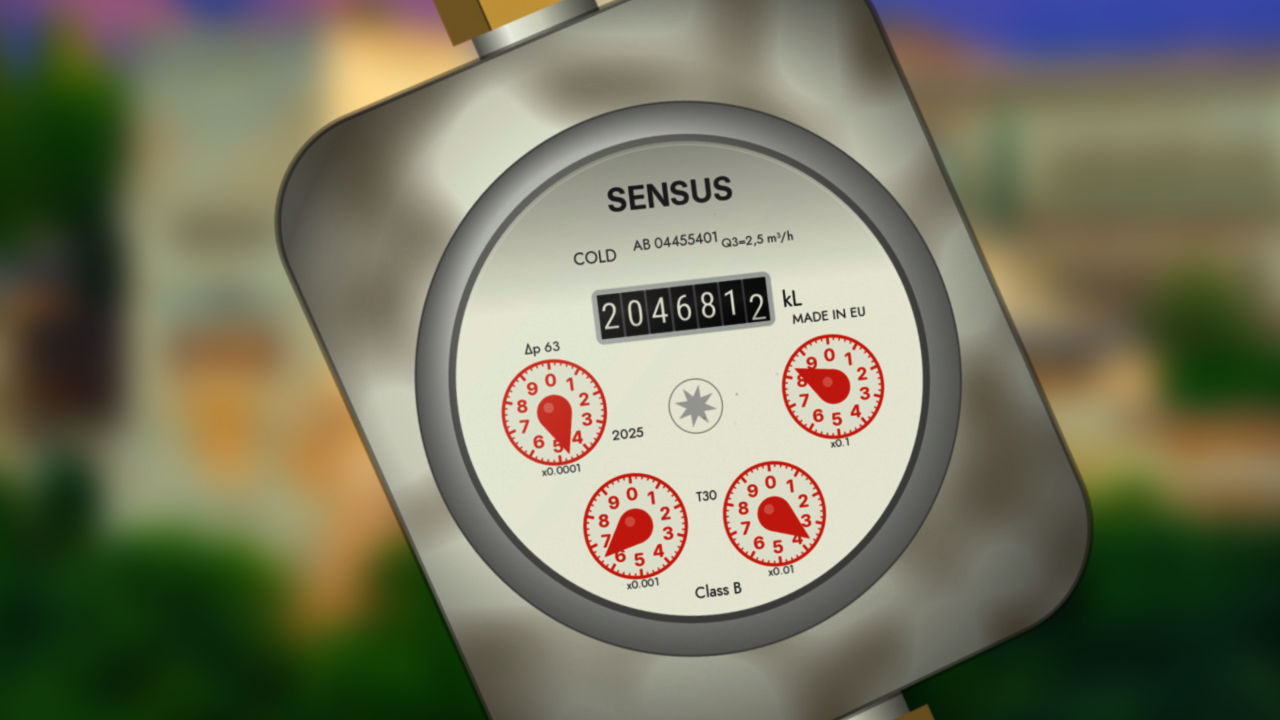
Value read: 2046811.8364 kL
